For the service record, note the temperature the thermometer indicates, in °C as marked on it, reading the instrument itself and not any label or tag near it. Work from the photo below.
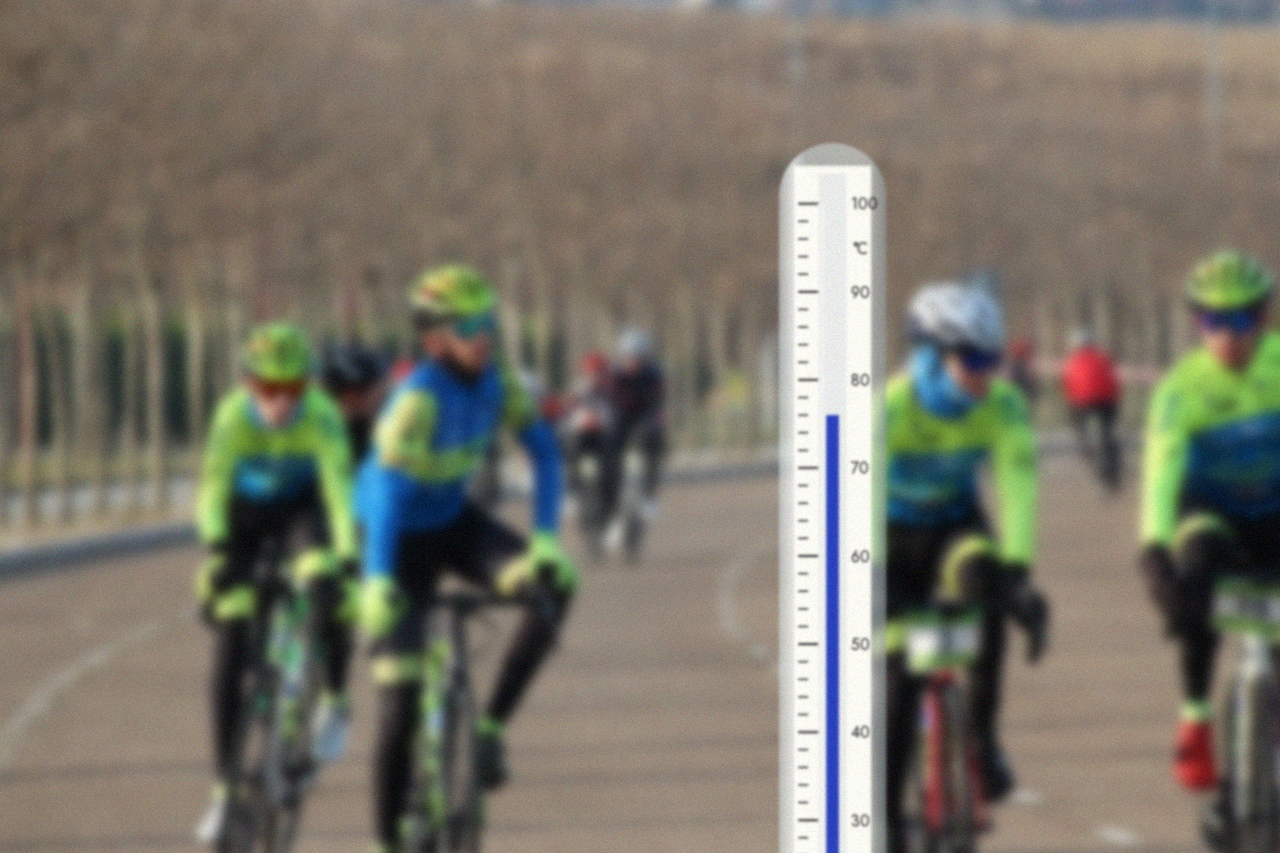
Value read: 76 °C
